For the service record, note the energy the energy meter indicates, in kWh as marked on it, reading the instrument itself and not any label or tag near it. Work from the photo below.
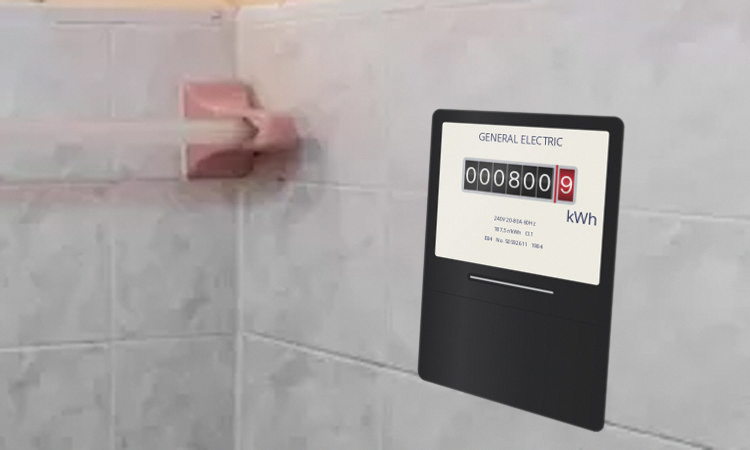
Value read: 800.9 kWh
